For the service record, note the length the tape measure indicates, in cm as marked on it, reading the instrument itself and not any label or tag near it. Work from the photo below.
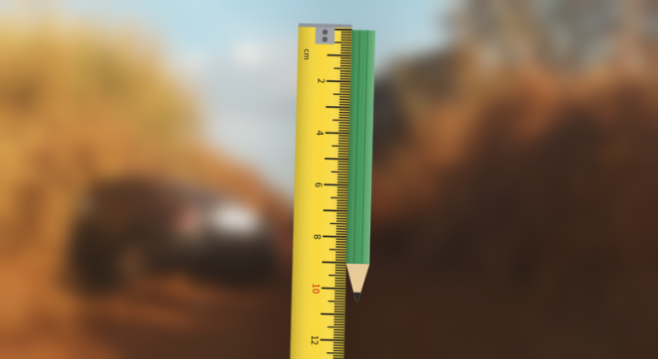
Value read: 10.5 cm
